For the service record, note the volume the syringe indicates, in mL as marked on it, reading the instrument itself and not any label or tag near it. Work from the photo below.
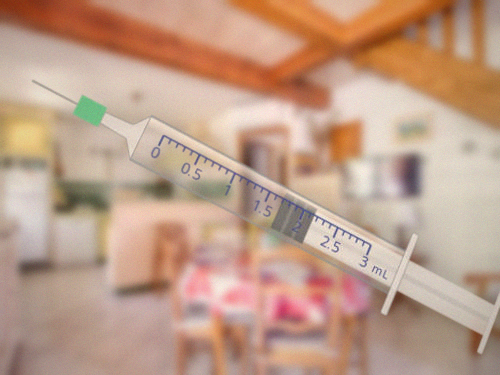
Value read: 1.7 mL
